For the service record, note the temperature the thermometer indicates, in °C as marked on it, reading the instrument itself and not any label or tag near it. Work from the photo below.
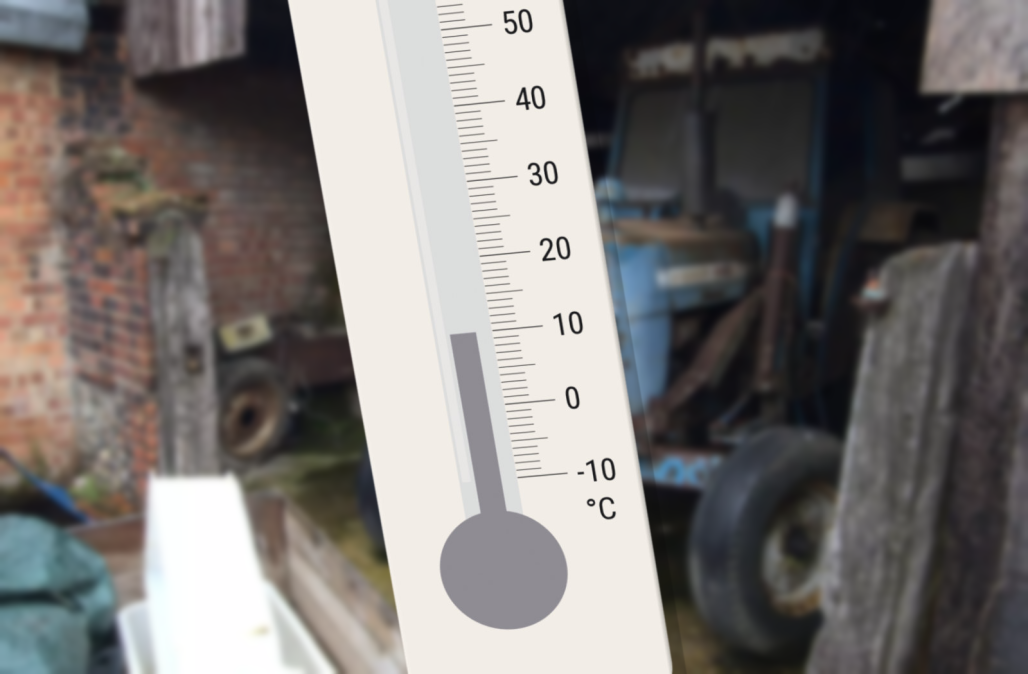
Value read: 10 °C
